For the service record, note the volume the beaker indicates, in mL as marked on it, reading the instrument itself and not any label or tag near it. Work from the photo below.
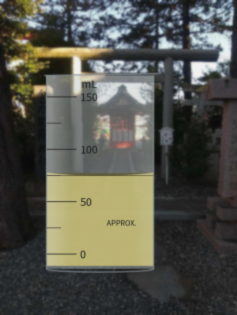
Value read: 75 mL
